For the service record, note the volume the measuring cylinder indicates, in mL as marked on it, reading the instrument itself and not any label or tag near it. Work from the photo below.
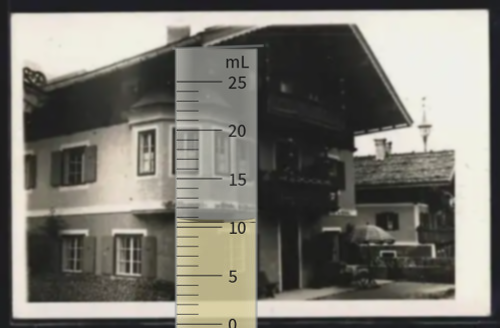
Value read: 10.5 mL
